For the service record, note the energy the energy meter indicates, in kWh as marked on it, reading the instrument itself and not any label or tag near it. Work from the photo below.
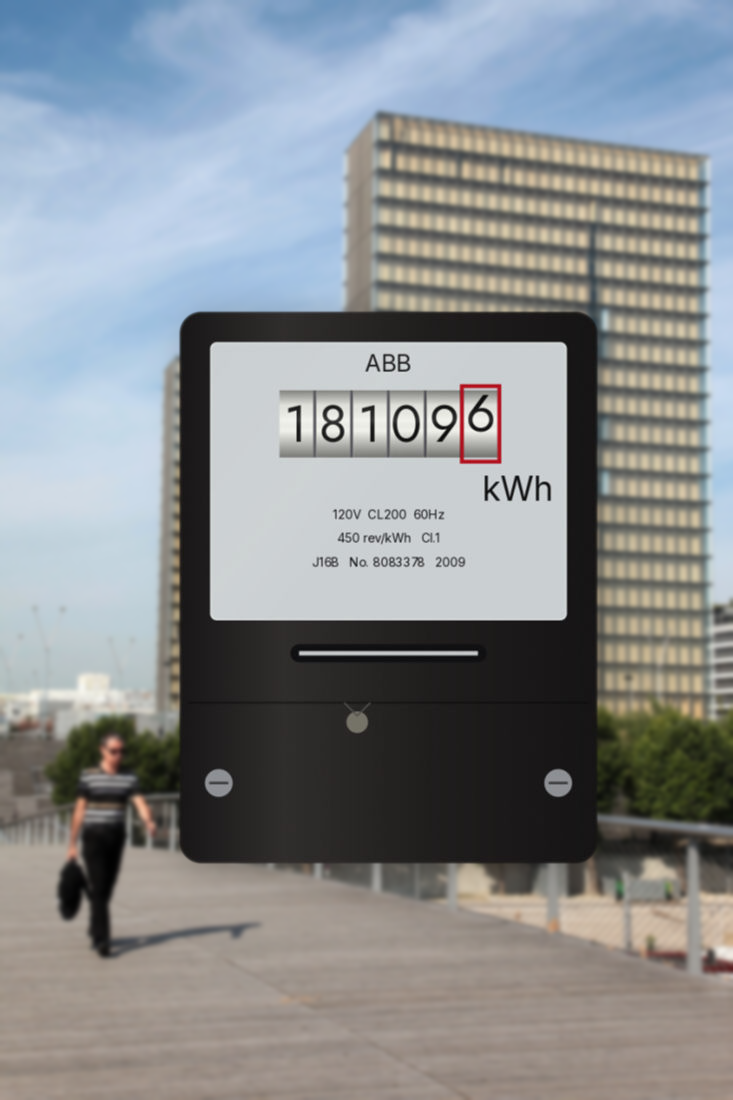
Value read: 18109.6 kWh
